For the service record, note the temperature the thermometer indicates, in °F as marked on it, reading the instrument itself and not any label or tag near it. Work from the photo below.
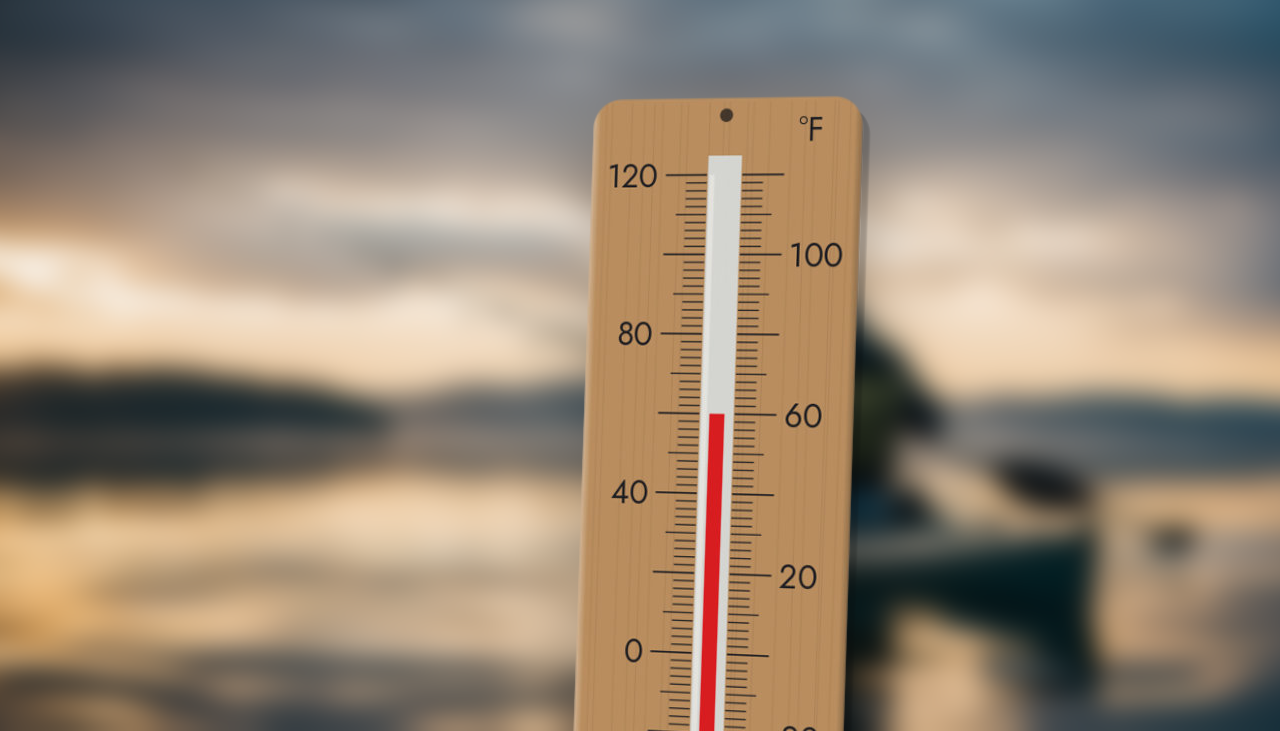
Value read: 60 °F
